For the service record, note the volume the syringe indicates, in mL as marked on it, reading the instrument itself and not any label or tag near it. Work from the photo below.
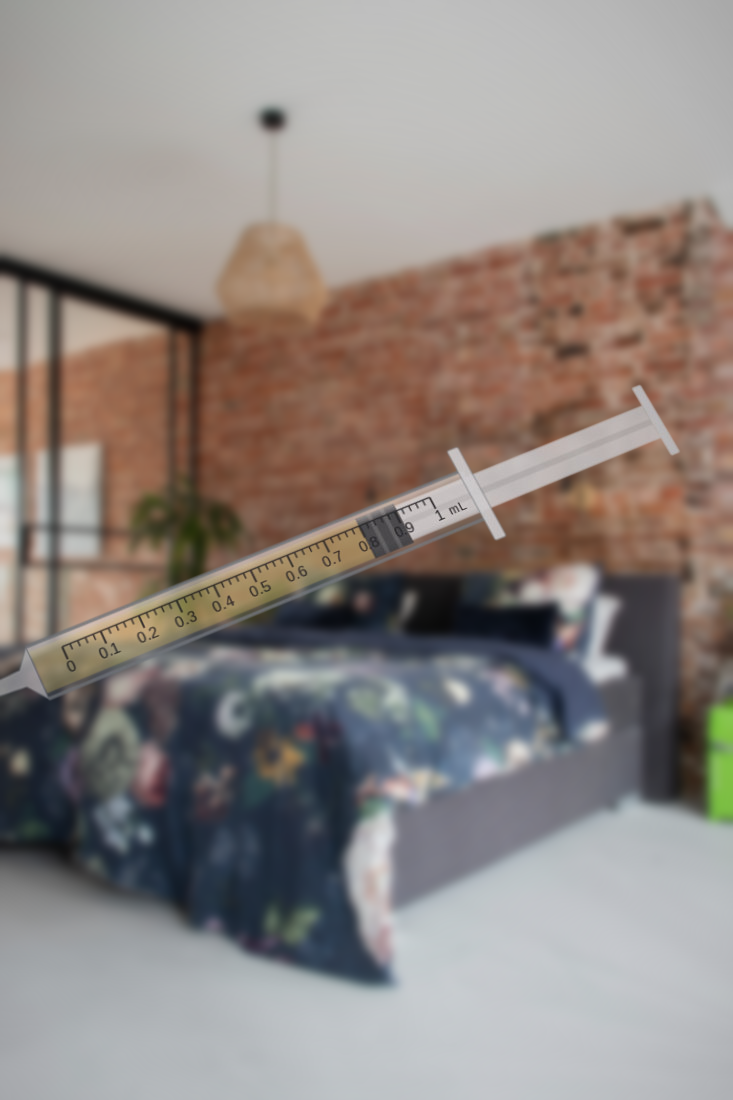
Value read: 0.8 mL
